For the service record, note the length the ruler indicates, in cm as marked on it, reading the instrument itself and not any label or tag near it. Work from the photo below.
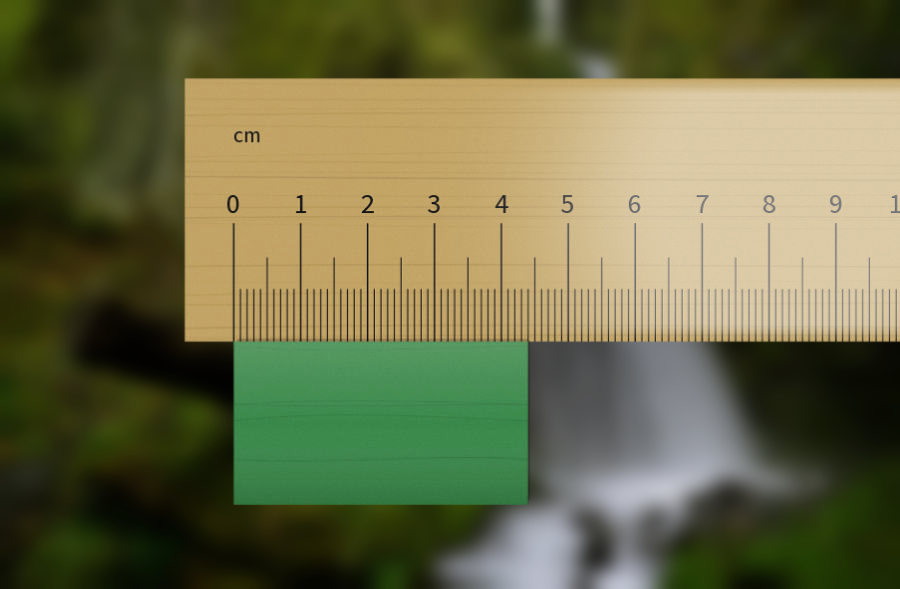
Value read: 4.4 cm
